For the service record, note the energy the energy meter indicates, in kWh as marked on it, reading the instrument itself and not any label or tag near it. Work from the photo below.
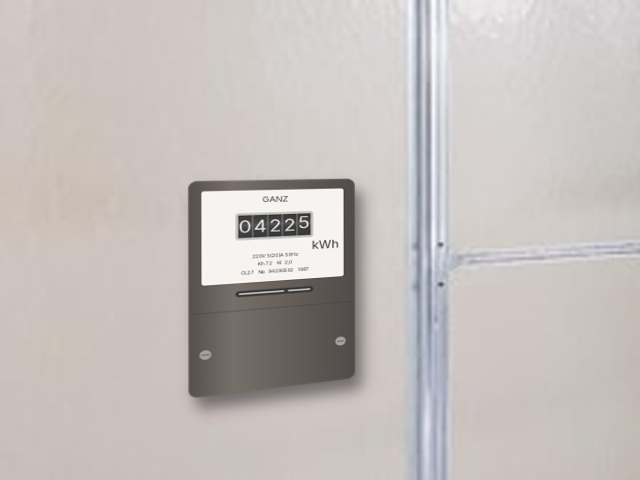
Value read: 4225 kWh
